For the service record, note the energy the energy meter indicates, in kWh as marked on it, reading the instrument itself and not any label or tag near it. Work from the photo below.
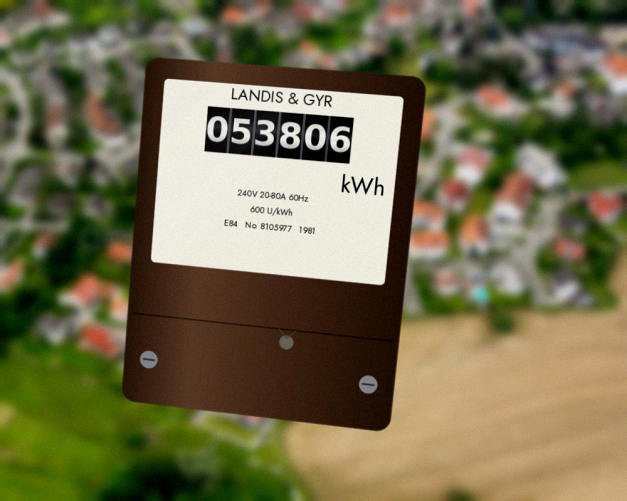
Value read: 53806 kWh
